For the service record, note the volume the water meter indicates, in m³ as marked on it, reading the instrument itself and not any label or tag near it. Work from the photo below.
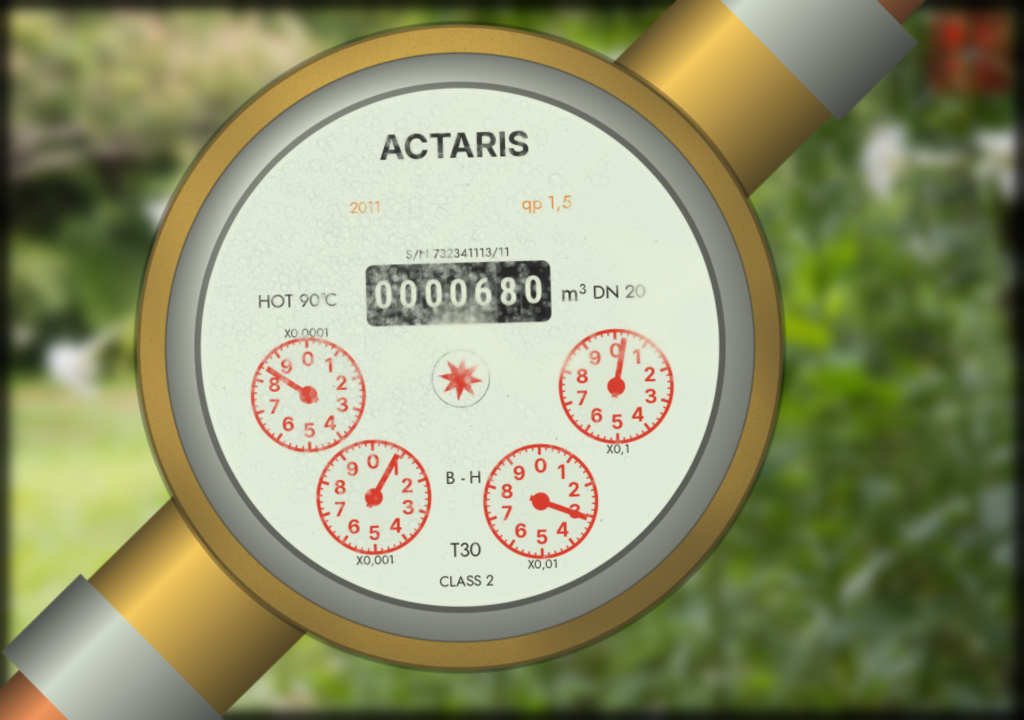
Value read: 680.0308 m³
